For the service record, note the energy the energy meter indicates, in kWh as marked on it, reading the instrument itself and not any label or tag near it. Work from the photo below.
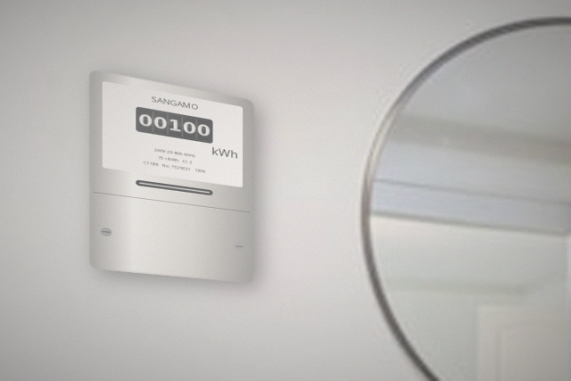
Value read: 100 kWh
